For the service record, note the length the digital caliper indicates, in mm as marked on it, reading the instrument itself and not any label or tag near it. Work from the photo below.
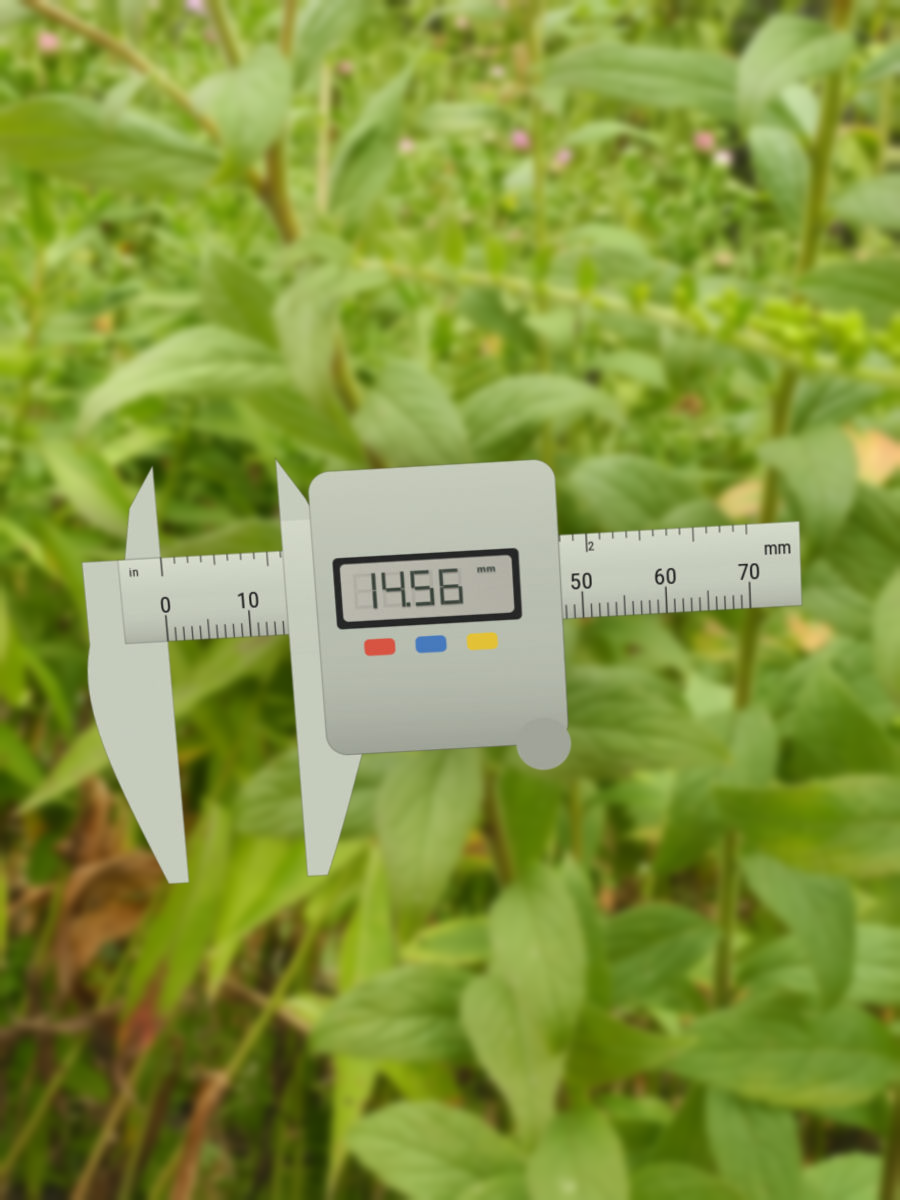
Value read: 14.56 mm
